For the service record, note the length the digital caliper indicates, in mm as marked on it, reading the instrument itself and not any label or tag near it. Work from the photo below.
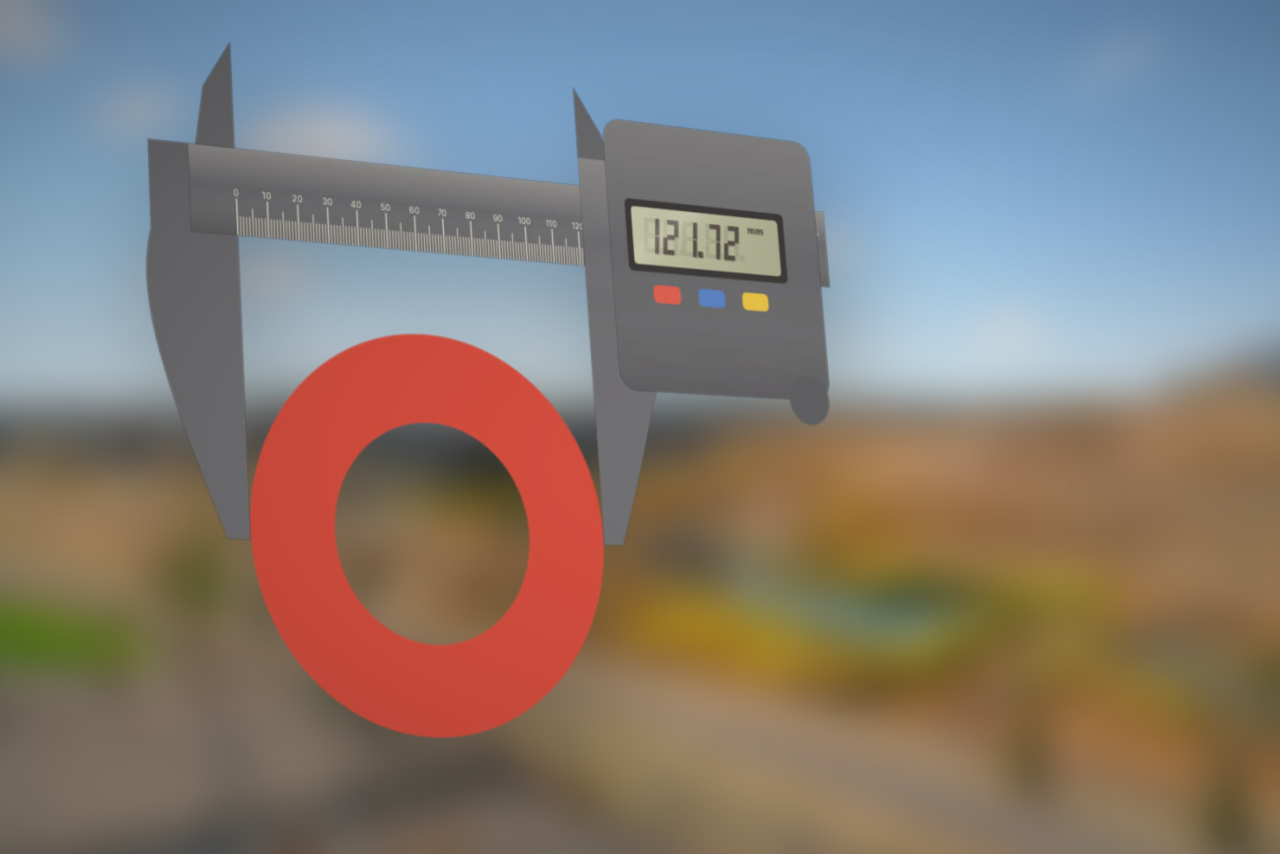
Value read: 121.72 mm
